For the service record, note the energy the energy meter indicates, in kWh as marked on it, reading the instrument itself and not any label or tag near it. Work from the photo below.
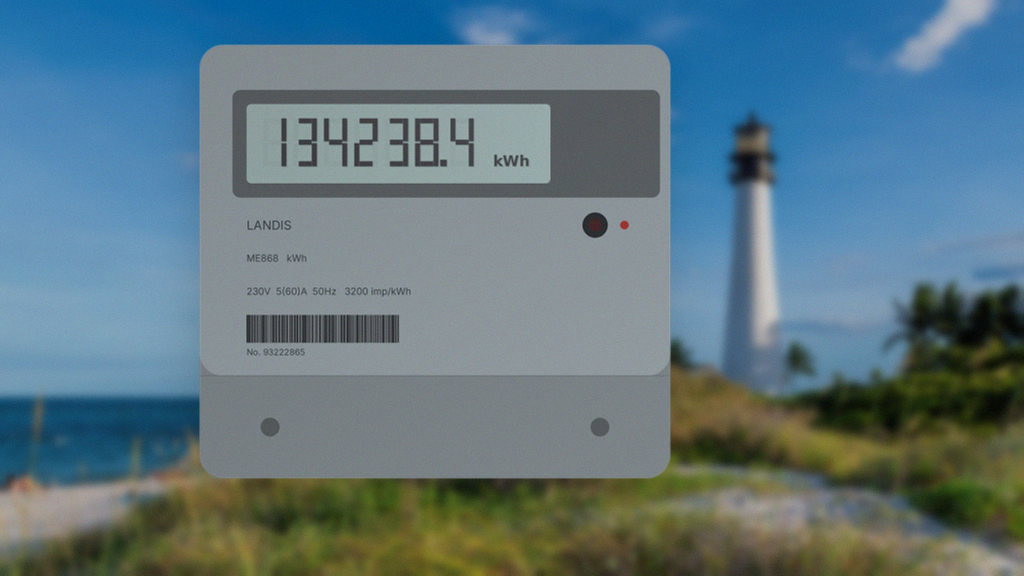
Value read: 134238.4 kWh
